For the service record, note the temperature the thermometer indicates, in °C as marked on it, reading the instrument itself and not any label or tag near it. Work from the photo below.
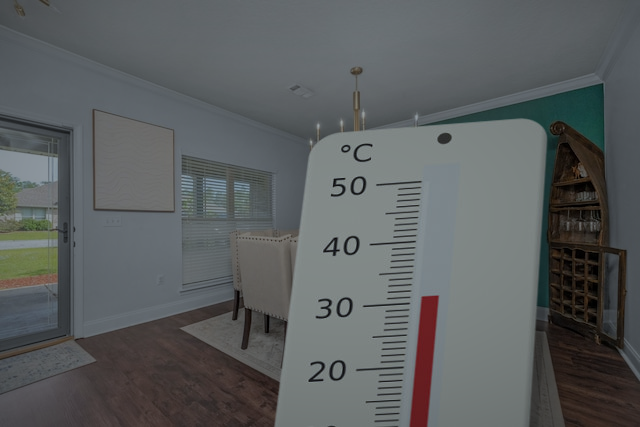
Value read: 31 °C
